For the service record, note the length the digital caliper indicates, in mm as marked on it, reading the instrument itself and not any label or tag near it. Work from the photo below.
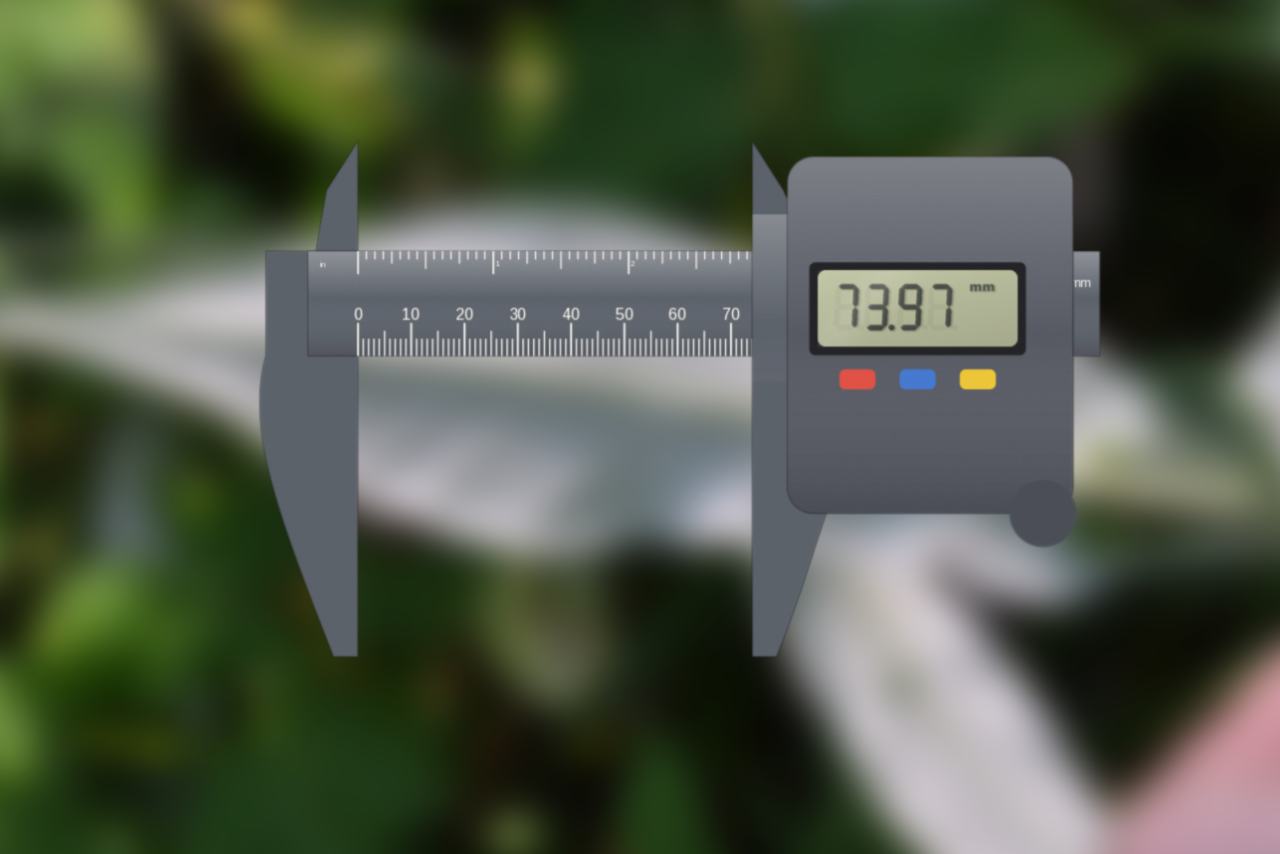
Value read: 73.97 mm
